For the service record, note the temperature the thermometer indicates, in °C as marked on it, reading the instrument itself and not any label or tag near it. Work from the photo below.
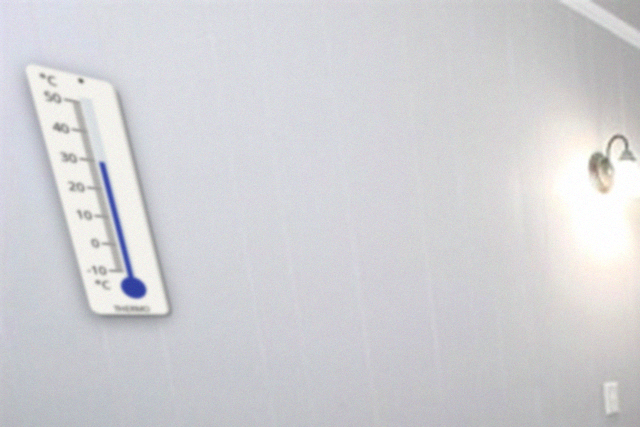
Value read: 30 °C
